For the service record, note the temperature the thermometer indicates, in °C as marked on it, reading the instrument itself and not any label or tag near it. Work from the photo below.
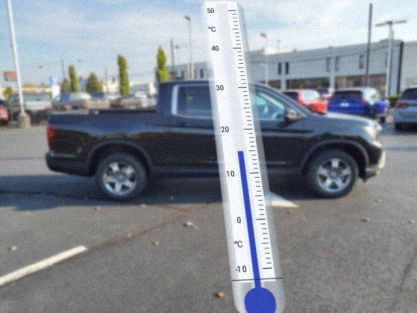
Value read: 15 °C
